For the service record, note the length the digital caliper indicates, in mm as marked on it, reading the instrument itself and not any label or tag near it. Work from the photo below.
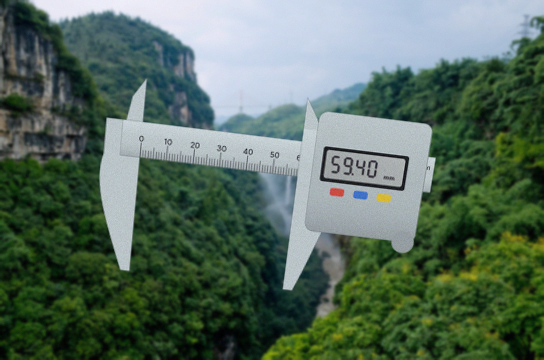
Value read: 59.40 mm
